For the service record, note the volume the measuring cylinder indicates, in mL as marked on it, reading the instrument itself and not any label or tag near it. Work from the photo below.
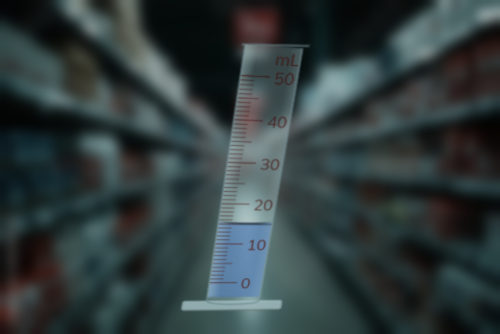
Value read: 15 mL
